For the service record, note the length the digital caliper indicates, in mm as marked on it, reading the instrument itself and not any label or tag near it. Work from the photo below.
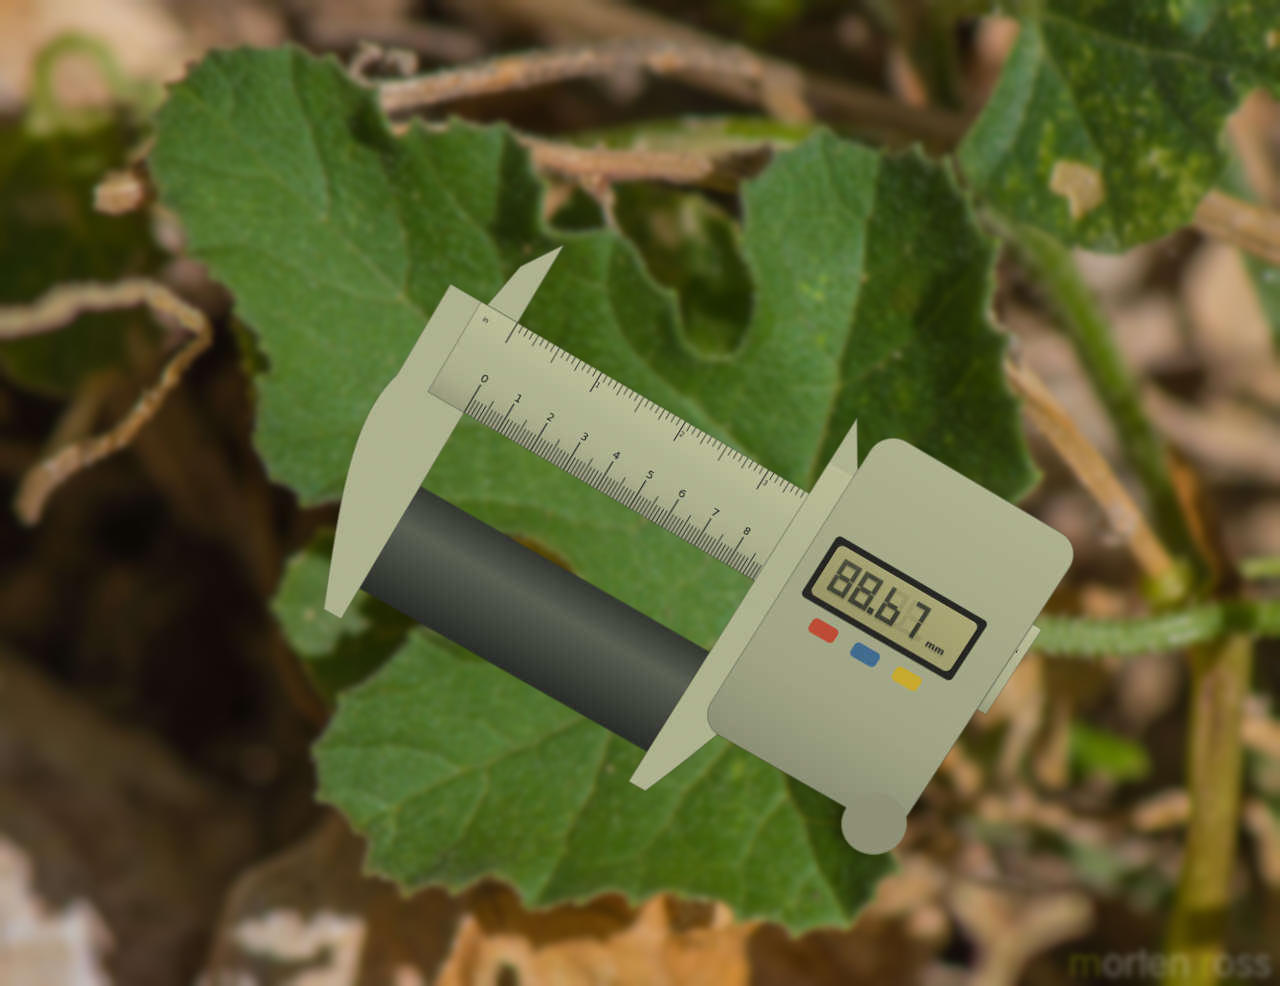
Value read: 88.67 mm
